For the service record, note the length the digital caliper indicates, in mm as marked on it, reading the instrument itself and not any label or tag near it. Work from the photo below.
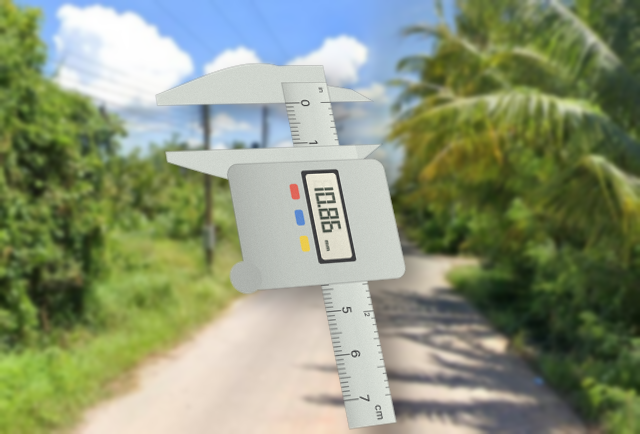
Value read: 10.86 mm
